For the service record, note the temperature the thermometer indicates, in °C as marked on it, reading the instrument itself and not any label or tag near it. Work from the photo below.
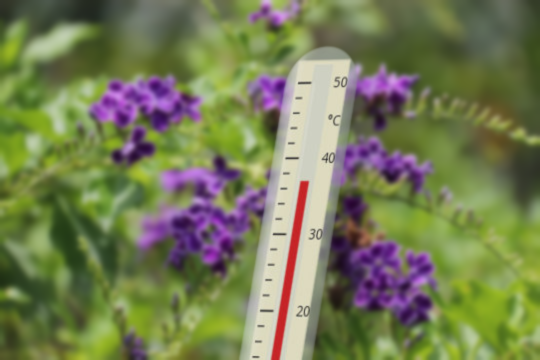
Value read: 37 °C
